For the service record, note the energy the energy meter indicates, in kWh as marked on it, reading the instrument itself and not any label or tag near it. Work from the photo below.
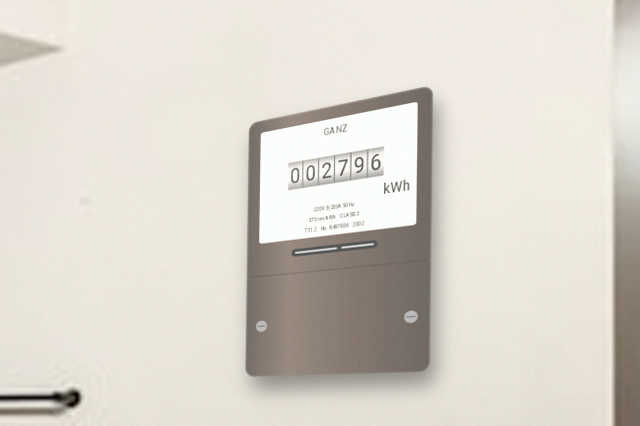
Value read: 2796 kWh
